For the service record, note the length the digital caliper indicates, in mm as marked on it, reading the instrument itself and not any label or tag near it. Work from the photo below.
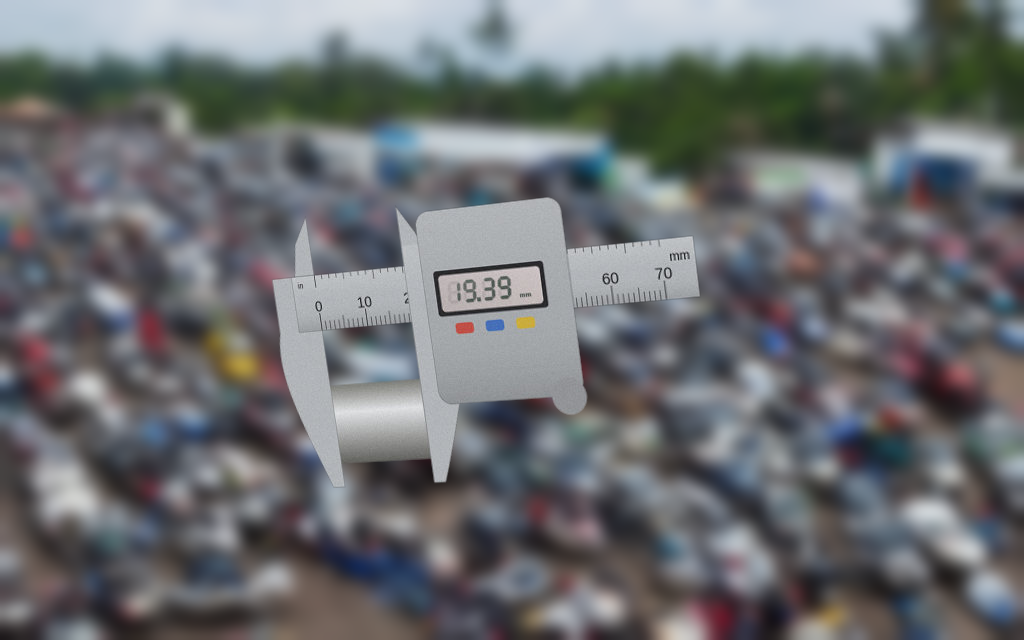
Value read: 19.39 mm
